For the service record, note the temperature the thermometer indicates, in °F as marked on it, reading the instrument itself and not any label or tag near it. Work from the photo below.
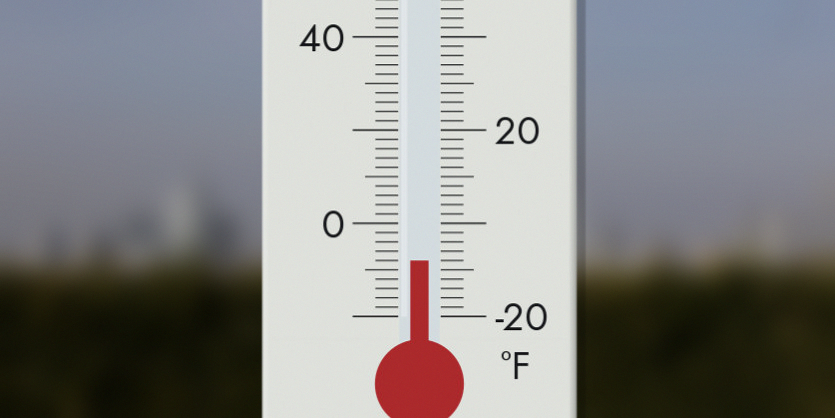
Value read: -8 °F
